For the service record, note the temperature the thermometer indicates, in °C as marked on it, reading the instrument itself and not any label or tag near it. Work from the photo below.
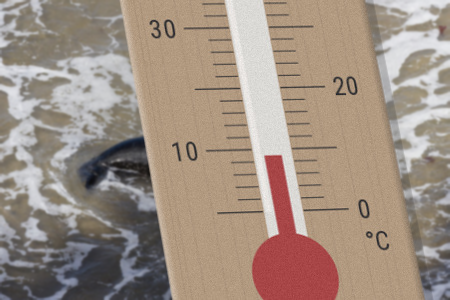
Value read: 9 °C
